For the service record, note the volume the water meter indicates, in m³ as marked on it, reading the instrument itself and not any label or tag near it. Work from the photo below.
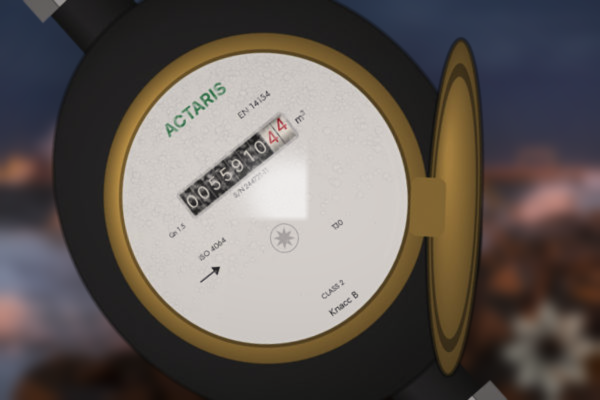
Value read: 55910.44 m³
